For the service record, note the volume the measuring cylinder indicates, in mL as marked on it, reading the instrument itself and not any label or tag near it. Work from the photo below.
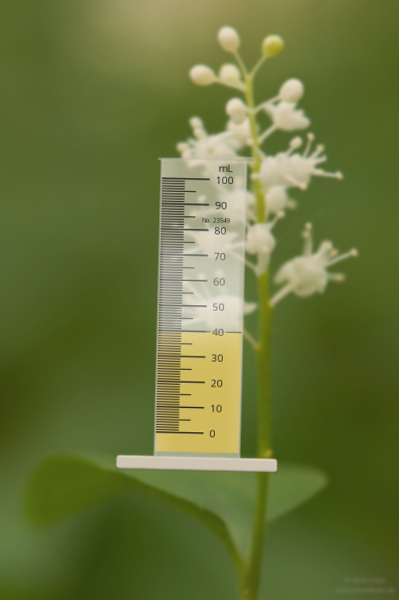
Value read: 40 mL
